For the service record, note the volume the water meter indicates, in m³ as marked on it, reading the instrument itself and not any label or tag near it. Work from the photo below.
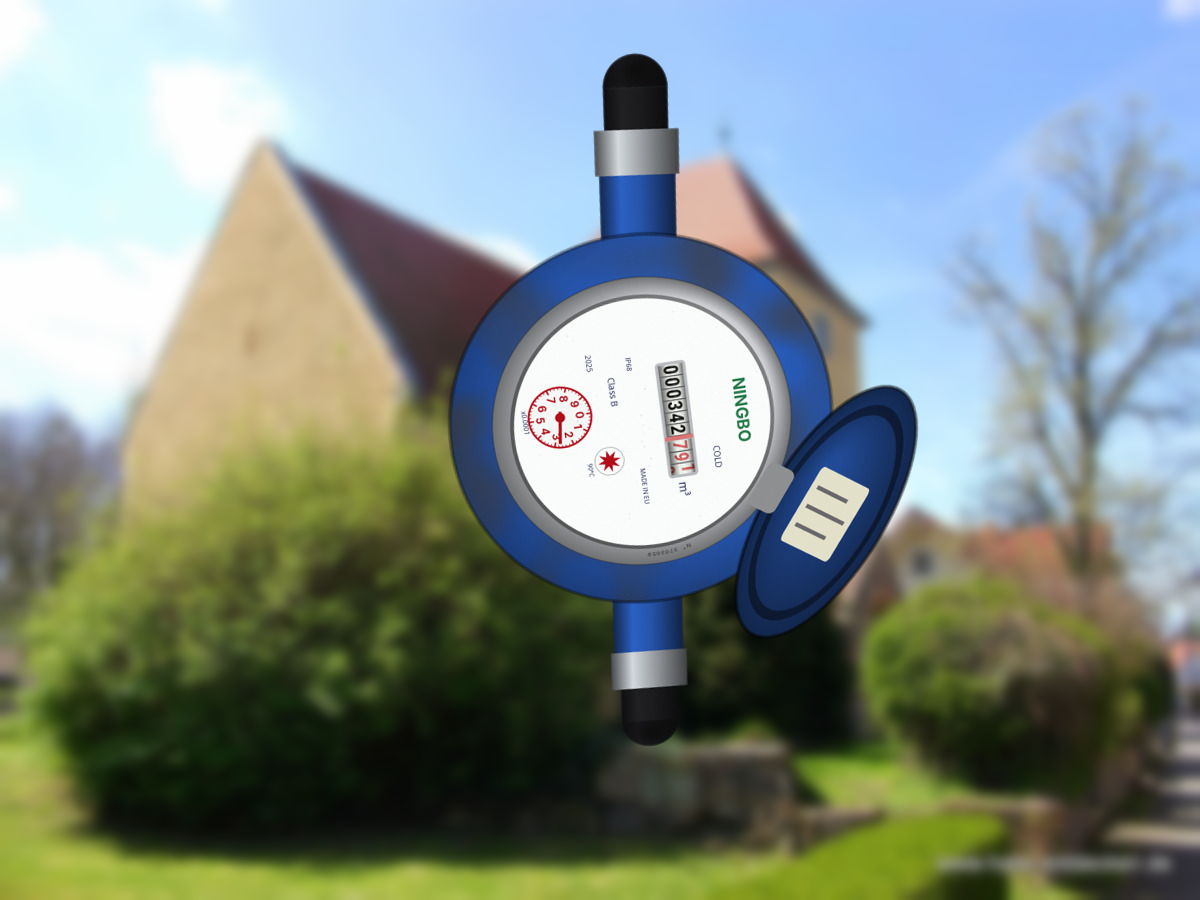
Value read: 342.7912 m³
